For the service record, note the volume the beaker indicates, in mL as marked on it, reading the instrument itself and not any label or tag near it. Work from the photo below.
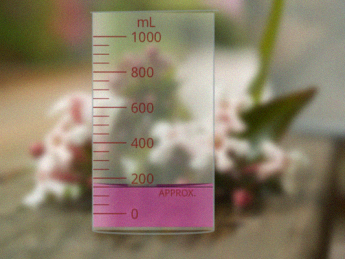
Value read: 150 mL
